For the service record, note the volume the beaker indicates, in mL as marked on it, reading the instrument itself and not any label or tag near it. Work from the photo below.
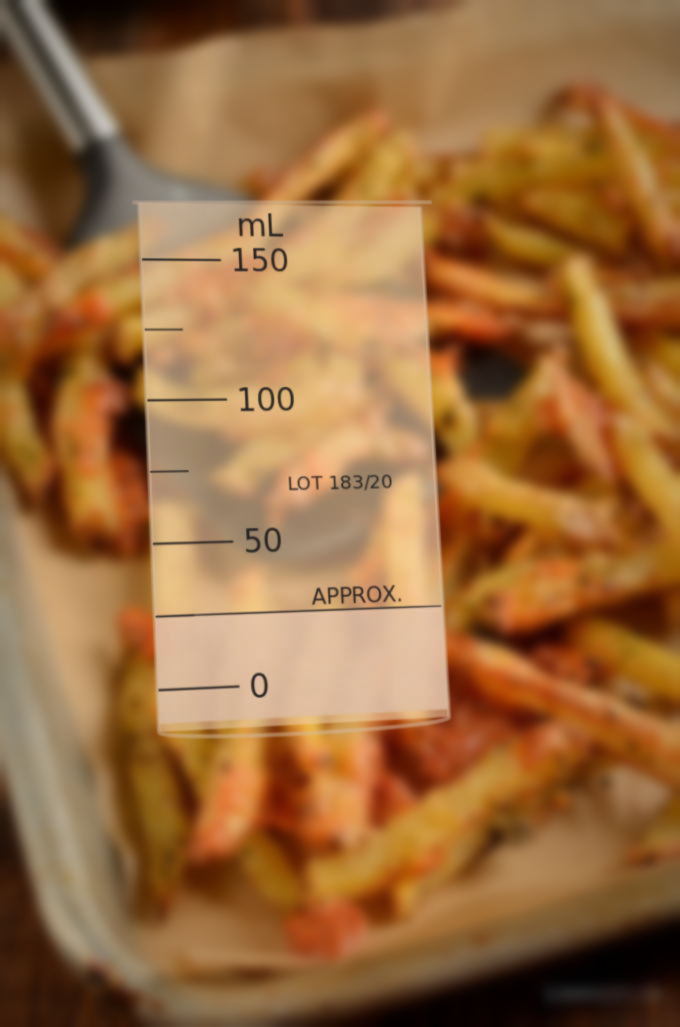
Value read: 25 mL
